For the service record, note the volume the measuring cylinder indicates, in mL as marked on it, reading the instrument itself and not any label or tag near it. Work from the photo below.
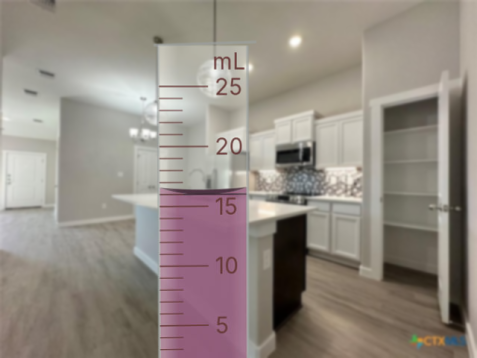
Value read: 16 mL
